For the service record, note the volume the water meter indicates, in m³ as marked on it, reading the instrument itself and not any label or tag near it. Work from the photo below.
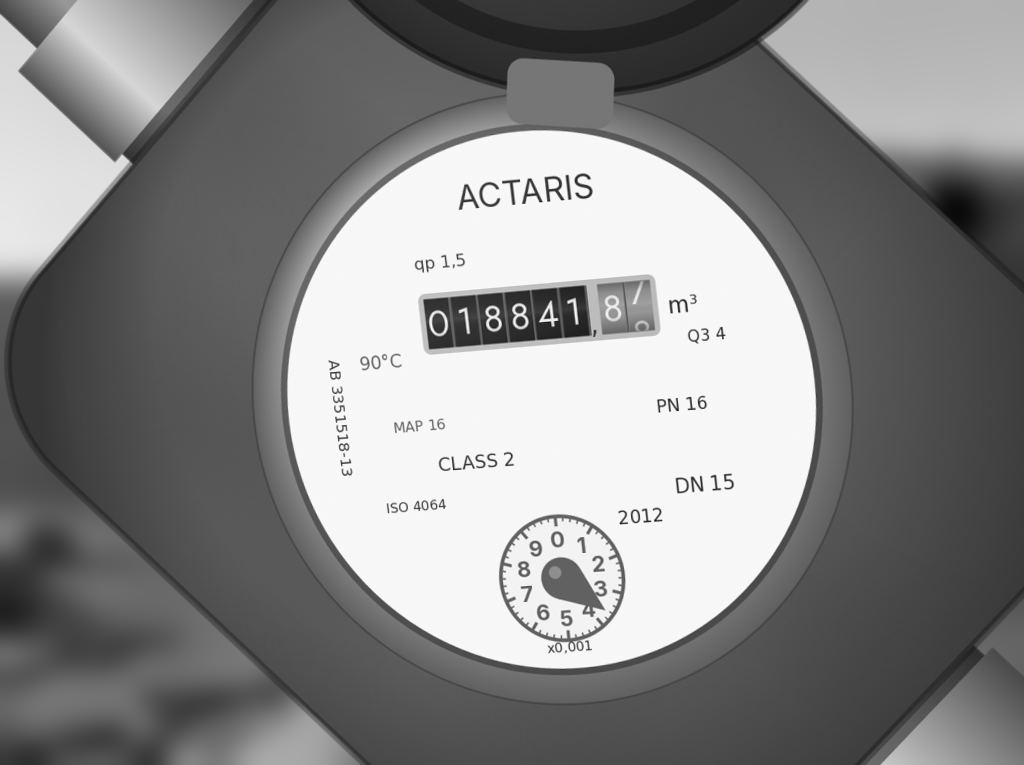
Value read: 18841.873 m³
